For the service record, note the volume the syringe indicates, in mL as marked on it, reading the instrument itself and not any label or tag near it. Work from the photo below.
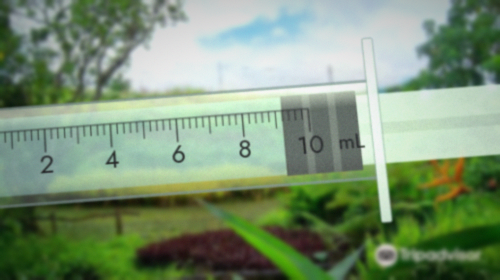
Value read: 9.2 mL
